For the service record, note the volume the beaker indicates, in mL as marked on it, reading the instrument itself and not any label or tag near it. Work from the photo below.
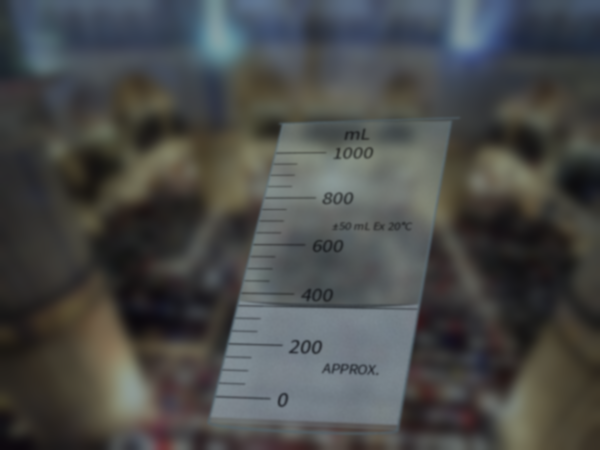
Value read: 350 mL
